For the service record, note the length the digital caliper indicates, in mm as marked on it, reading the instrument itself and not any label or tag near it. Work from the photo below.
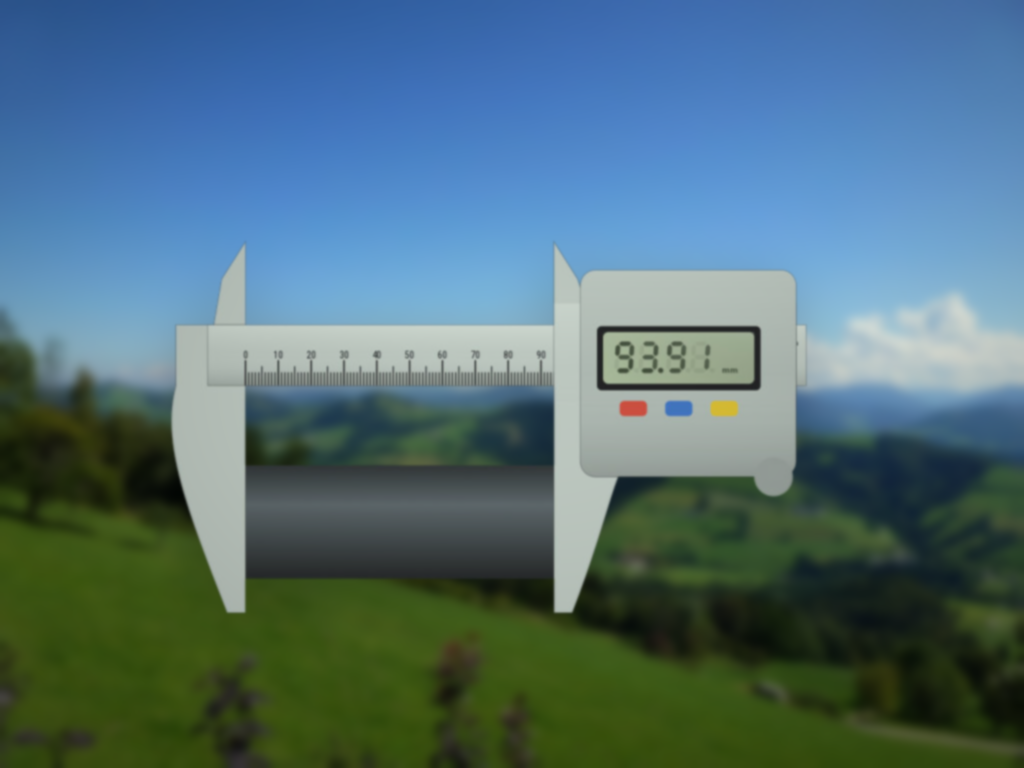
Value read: 93.91 mm
